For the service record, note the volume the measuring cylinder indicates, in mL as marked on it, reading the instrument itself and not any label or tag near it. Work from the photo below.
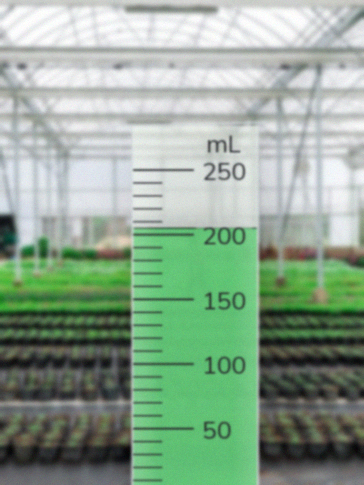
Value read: 205 mL
